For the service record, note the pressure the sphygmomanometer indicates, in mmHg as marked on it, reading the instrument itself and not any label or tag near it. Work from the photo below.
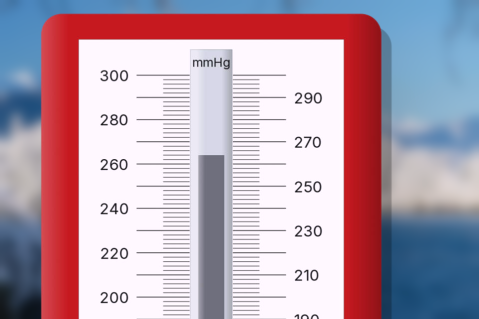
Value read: 264 mmHg
